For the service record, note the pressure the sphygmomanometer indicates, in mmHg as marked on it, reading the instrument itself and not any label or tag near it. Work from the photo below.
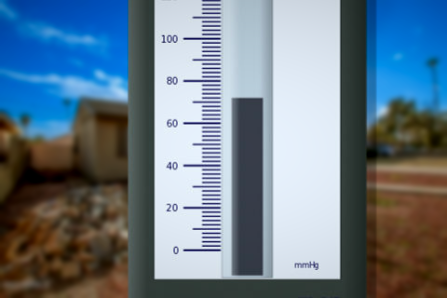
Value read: 72 mmHg
